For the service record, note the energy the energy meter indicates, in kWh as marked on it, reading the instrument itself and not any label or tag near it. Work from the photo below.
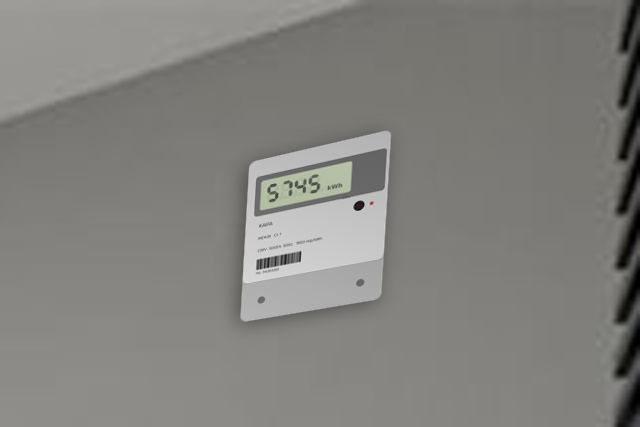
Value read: 5745 kWh
